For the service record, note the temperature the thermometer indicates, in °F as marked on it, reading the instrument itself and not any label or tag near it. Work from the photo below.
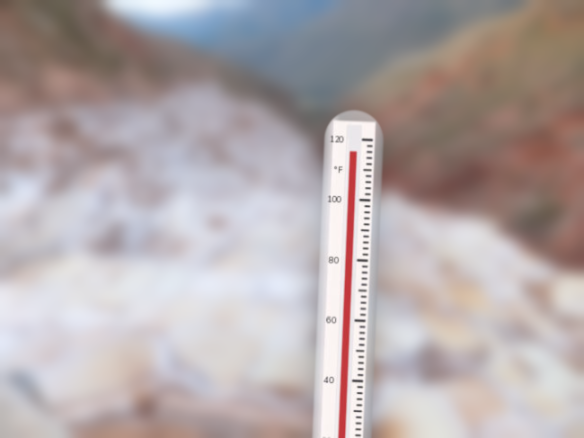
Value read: 116 °F
